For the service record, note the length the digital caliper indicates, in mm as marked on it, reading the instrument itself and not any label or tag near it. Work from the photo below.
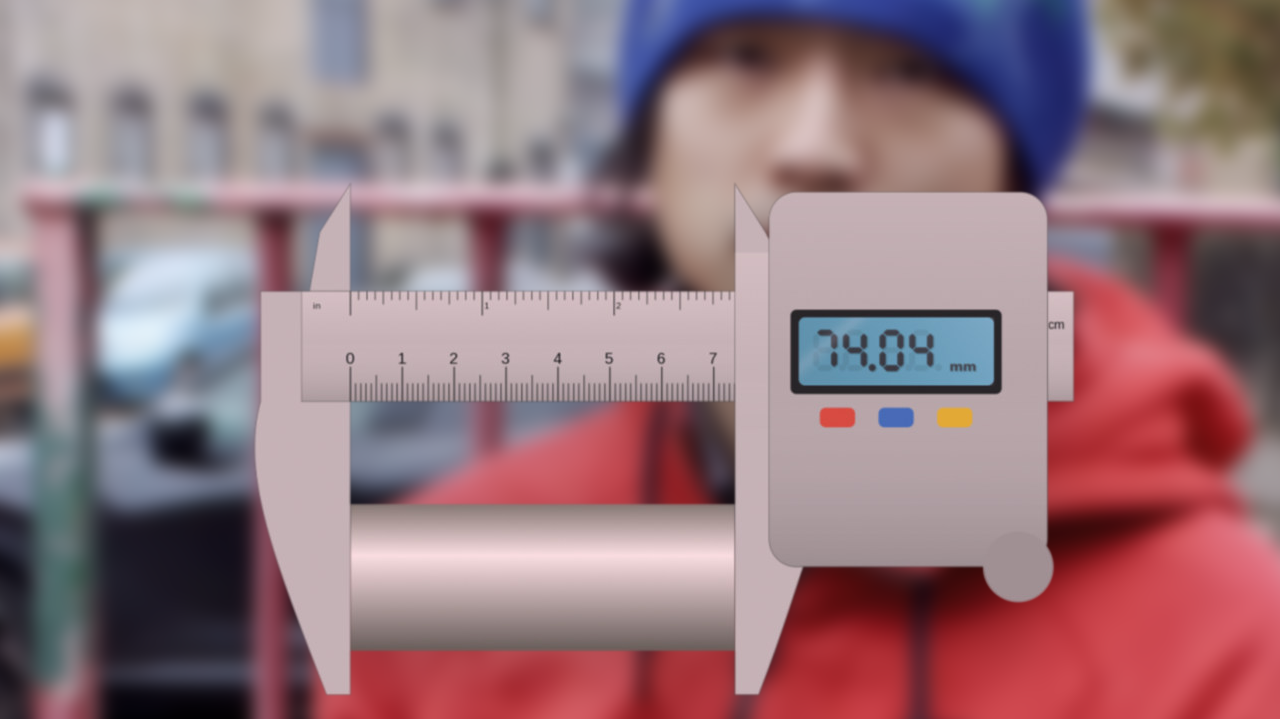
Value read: 74.04 mm
